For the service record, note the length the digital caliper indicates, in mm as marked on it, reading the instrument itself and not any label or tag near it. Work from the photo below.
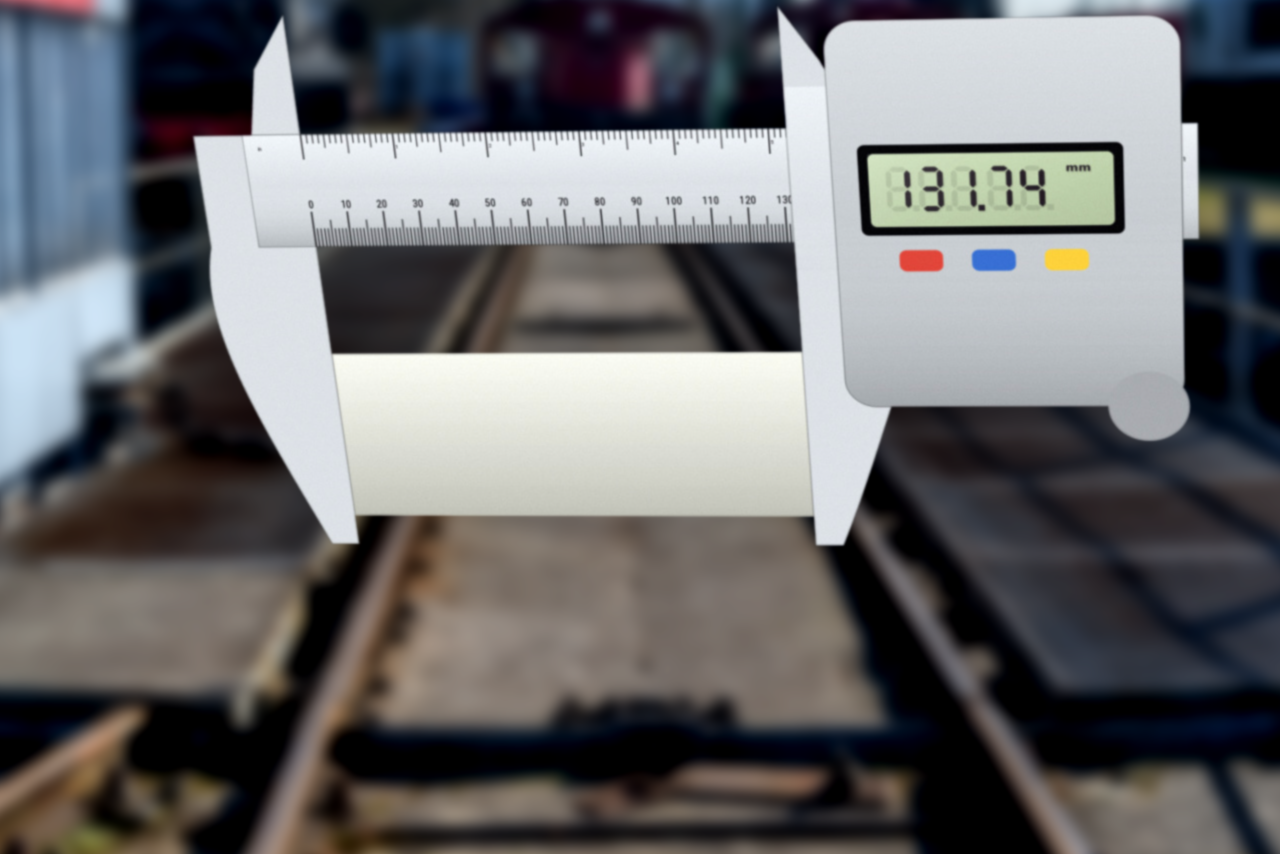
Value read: 131.74 mm
